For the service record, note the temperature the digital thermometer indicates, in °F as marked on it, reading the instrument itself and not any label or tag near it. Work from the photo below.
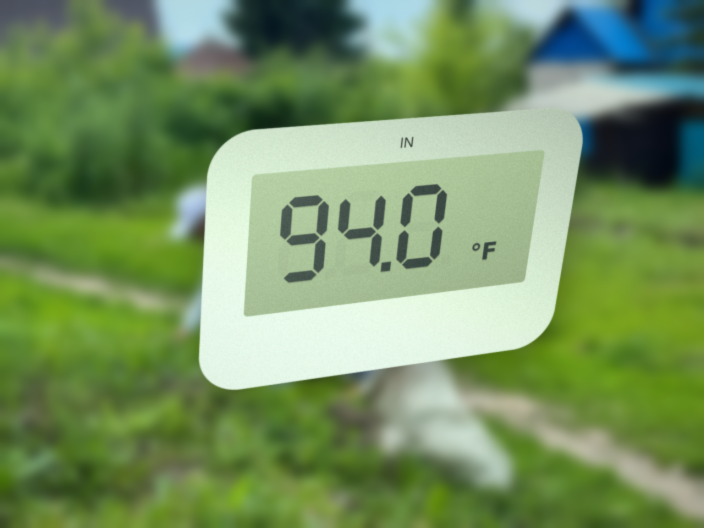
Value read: 94.0 °F
